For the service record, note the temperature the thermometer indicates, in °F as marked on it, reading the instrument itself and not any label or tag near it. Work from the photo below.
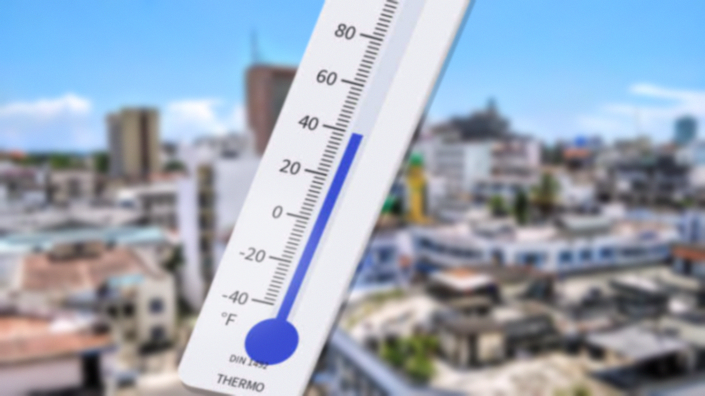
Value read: 40 °F
